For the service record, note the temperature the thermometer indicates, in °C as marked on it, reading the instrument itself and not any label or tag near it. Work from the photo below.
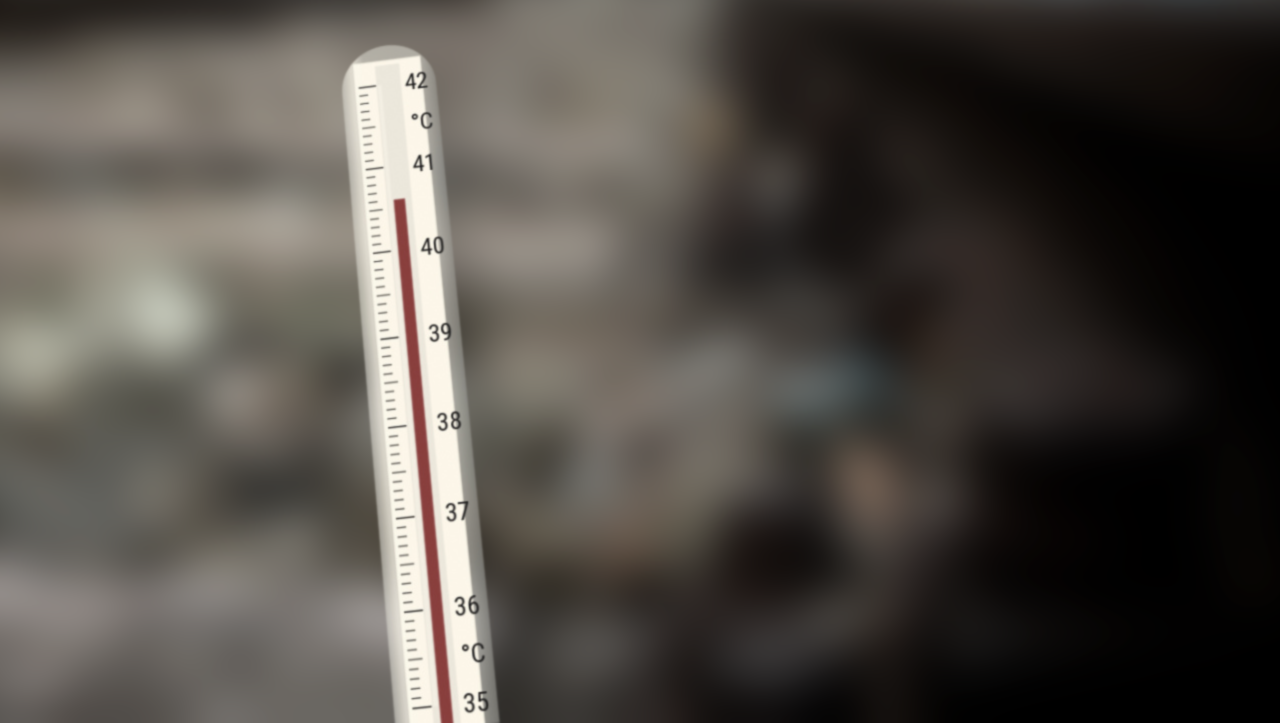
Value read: 40.6 °C
